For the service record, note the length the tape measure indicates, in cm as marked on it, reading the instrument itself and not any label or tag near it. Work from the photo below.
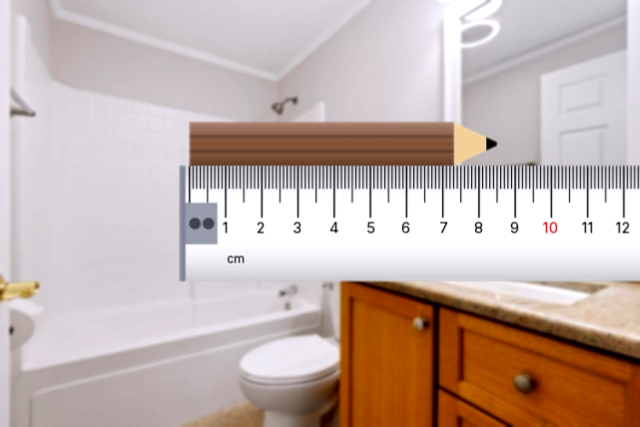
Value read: 8.5 cm
